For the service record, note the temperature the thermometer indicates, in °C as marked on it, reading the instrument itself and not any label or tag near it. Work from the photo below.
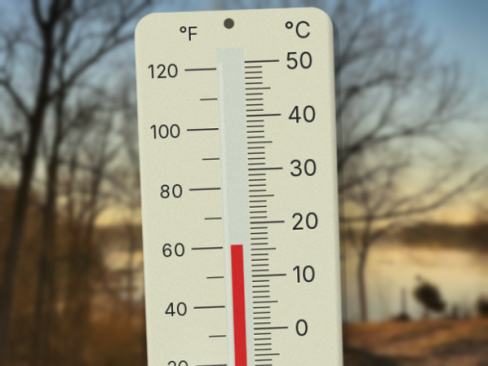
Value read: 16 °C
